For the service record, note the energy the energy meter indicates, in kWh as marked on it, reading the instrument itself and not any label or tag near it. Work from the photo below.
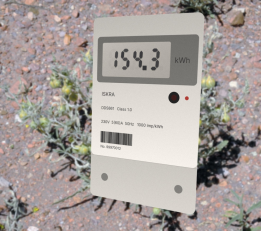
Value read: 154.3 kWh
